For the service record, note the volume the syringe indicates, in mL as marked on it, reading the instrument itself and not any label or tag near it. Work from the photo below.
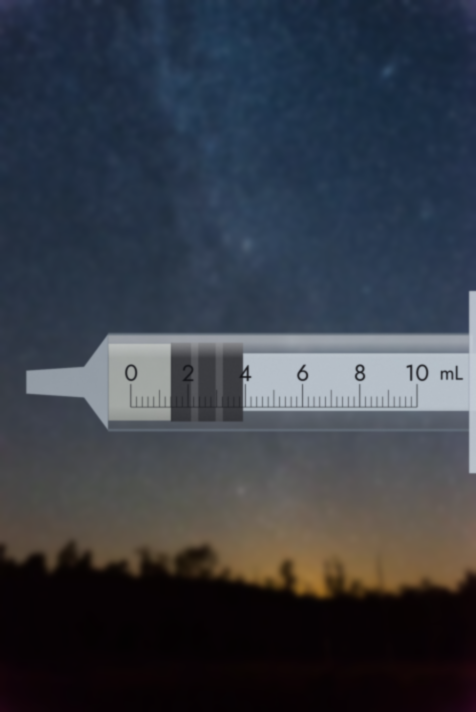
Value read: 1.4 mL
